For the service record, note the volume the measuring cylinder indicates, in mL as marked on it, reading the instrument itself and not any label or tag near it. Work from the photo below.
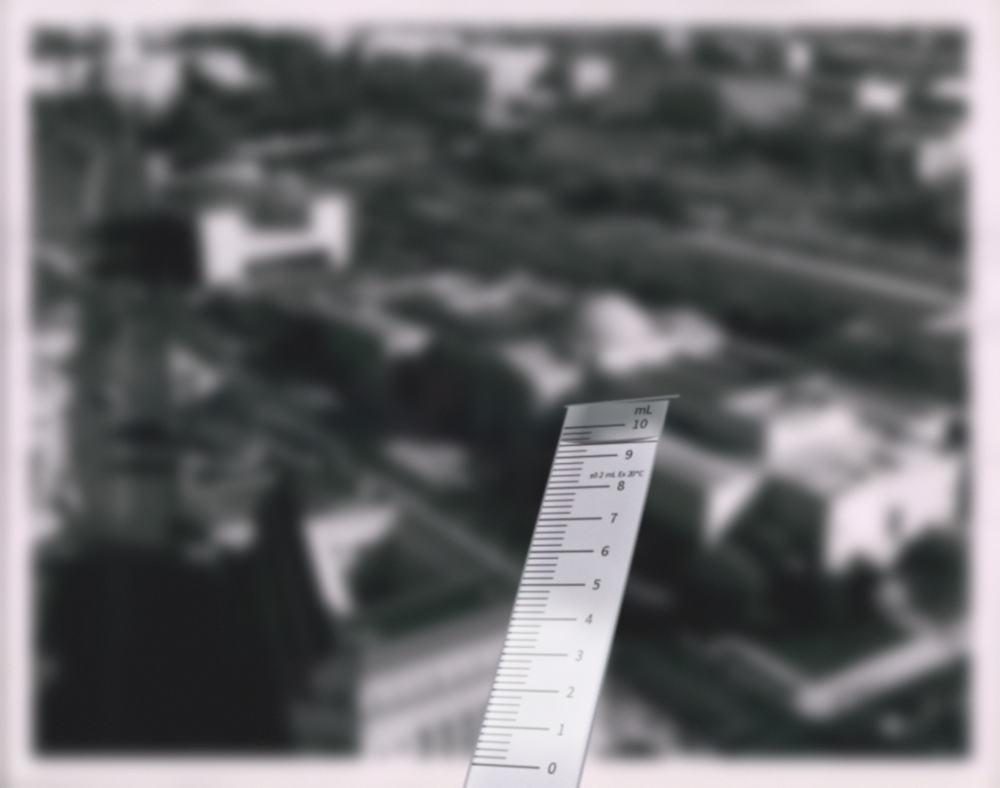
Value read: 9.4 mL
